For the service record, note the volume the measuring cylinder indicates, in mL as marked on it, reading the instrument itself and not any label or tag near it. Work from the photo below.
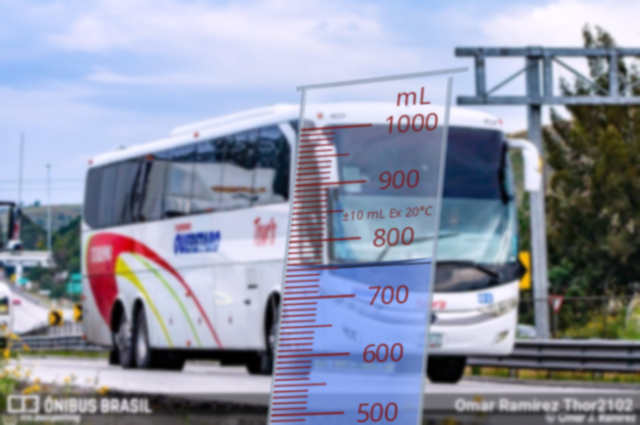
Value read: 750 mL
